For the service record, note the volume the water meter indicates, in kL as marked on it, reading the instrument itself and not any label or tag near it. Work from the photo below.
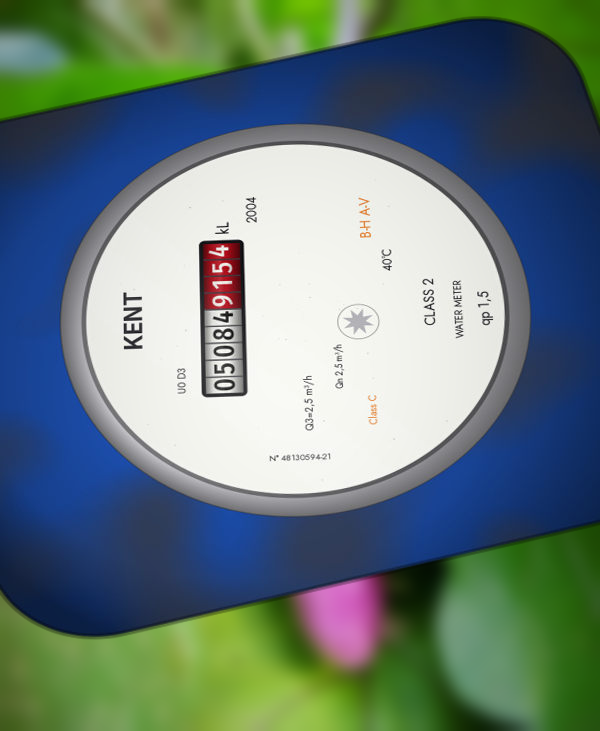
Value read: 5084.9154 kL
